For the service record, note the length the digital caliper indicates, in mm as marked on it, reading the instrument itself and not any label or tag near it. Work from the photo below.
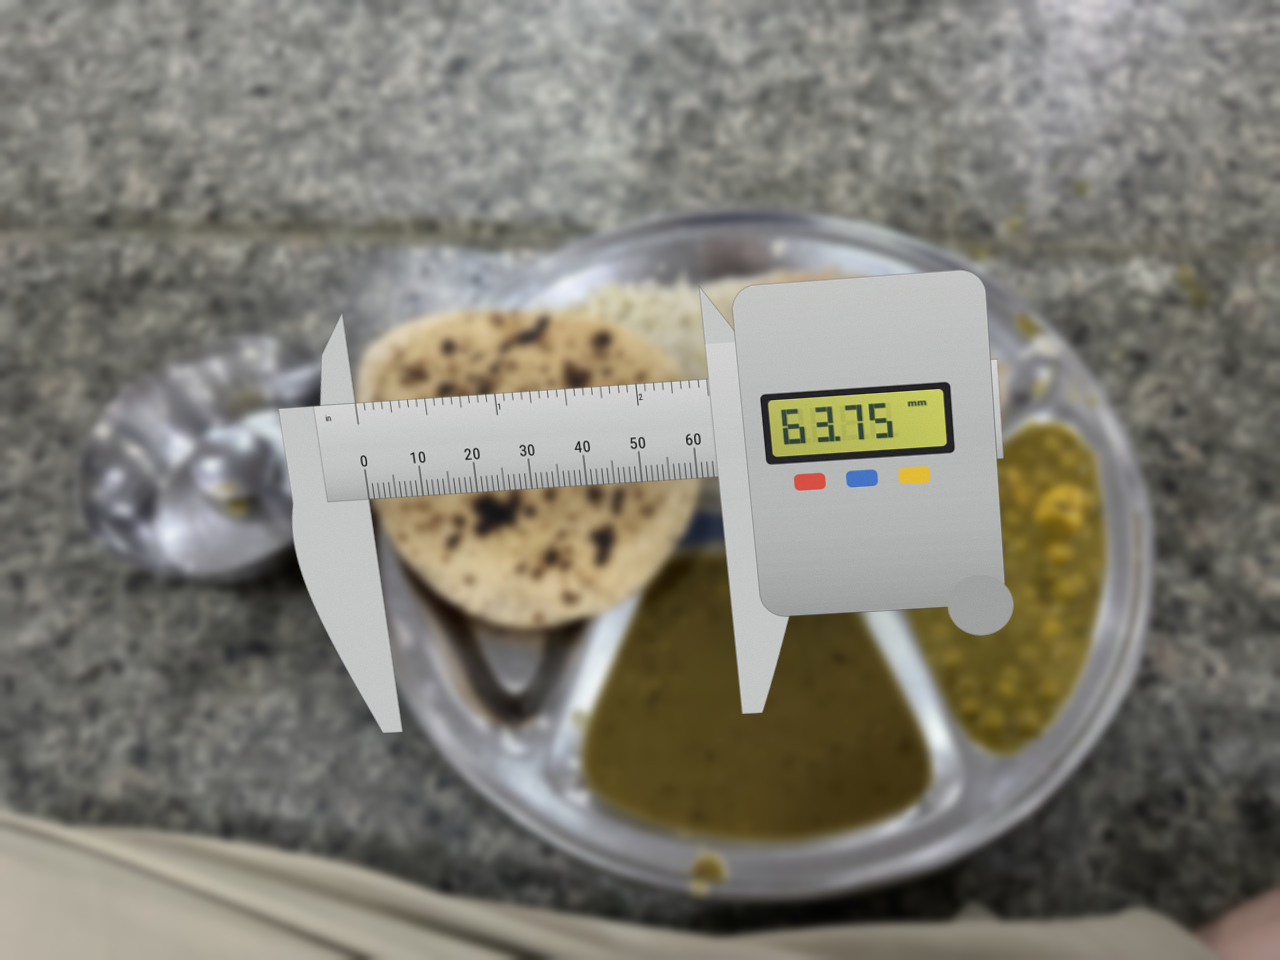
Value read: 63.75 mm
